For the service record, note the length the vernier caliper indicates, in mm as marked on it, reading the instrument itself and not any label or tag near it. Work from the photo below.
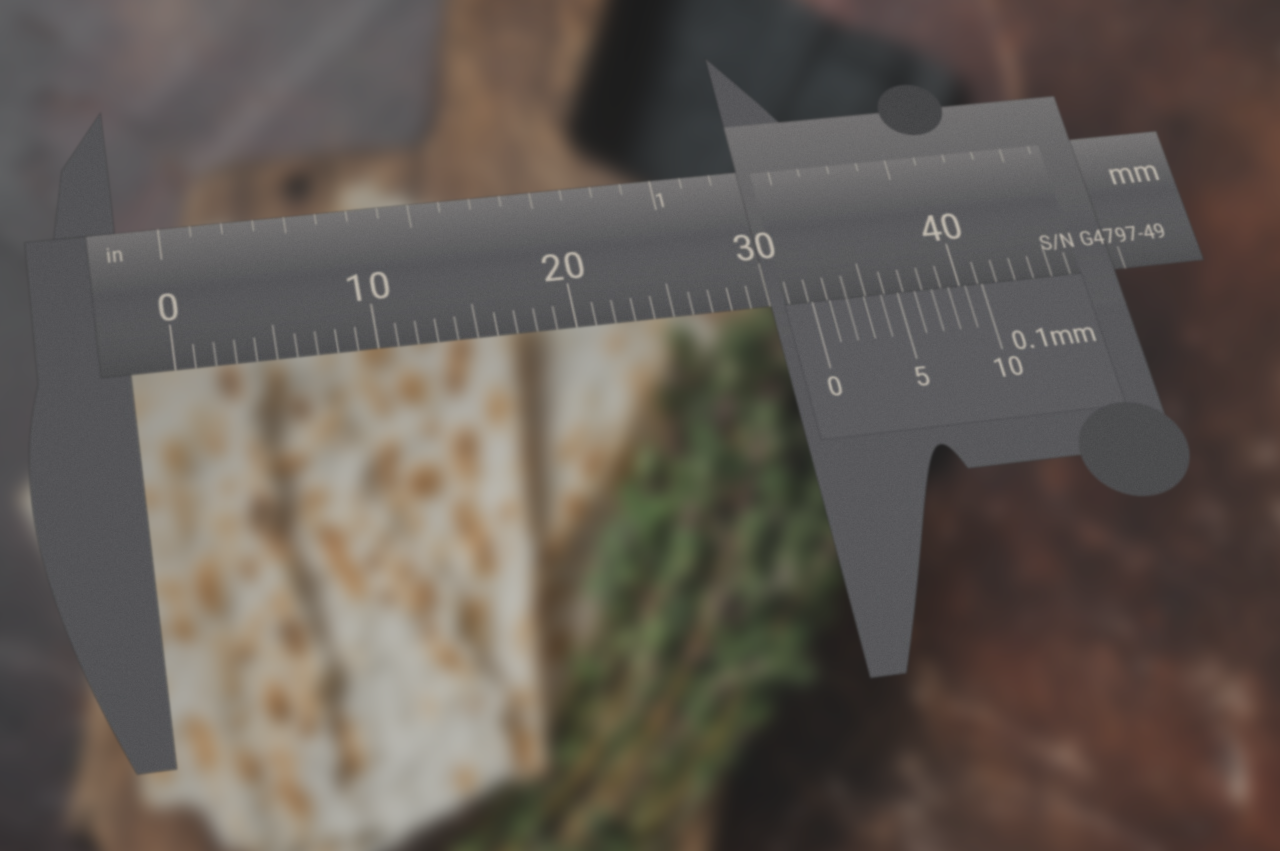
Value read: 32.2 mm
